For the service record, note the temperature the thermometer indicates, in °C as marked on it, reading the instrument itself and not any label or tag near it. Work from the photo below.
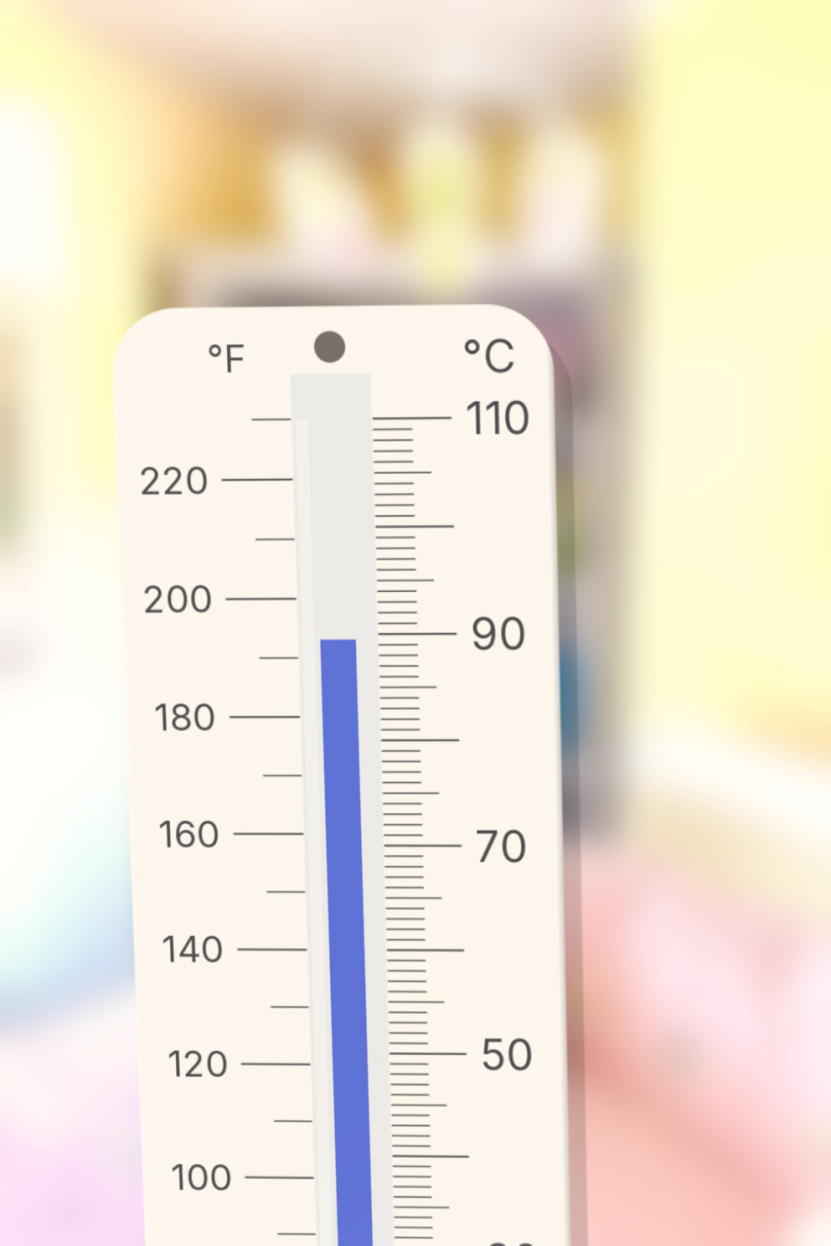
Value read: 89.5 °C
